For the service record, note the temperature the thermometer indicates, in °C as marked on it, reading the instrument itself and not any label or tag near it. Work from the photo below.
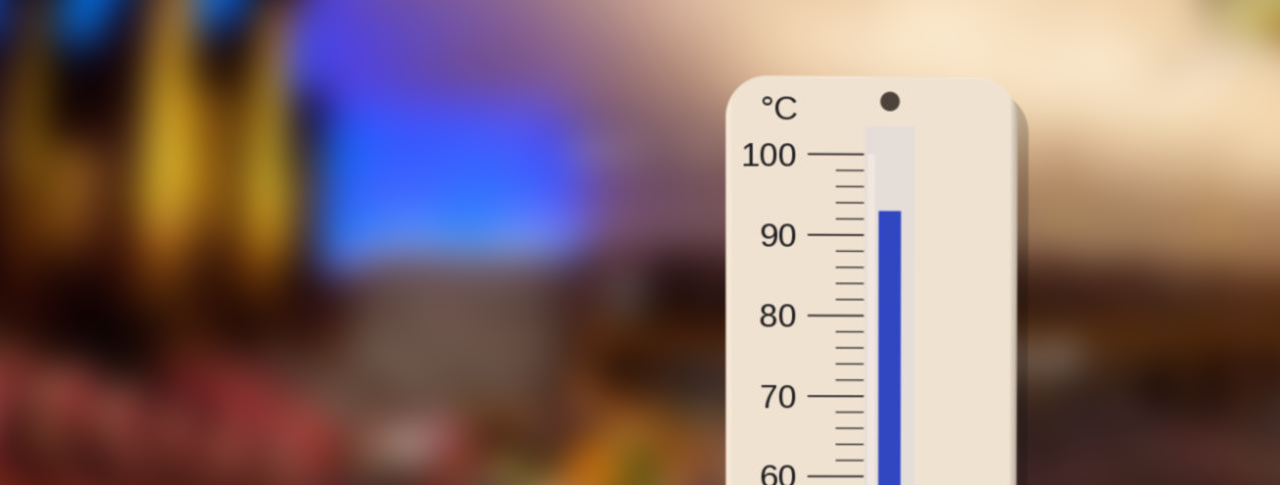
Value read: 93 °C
